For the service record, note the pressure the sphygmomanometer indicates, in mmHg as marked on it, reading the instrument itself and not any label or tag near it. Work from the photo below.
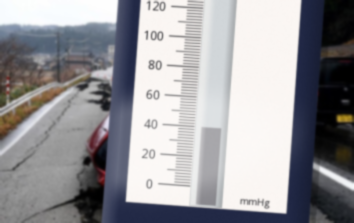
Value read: 40 mmHg
